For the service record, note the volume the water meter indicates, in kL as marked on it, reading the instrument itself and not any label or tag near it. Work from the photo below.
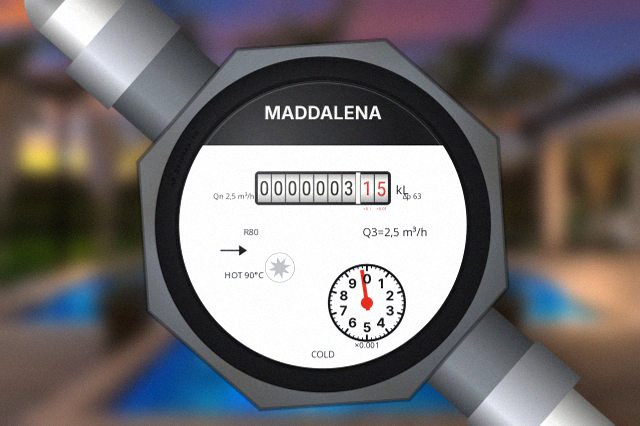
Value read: 3.149 kL
